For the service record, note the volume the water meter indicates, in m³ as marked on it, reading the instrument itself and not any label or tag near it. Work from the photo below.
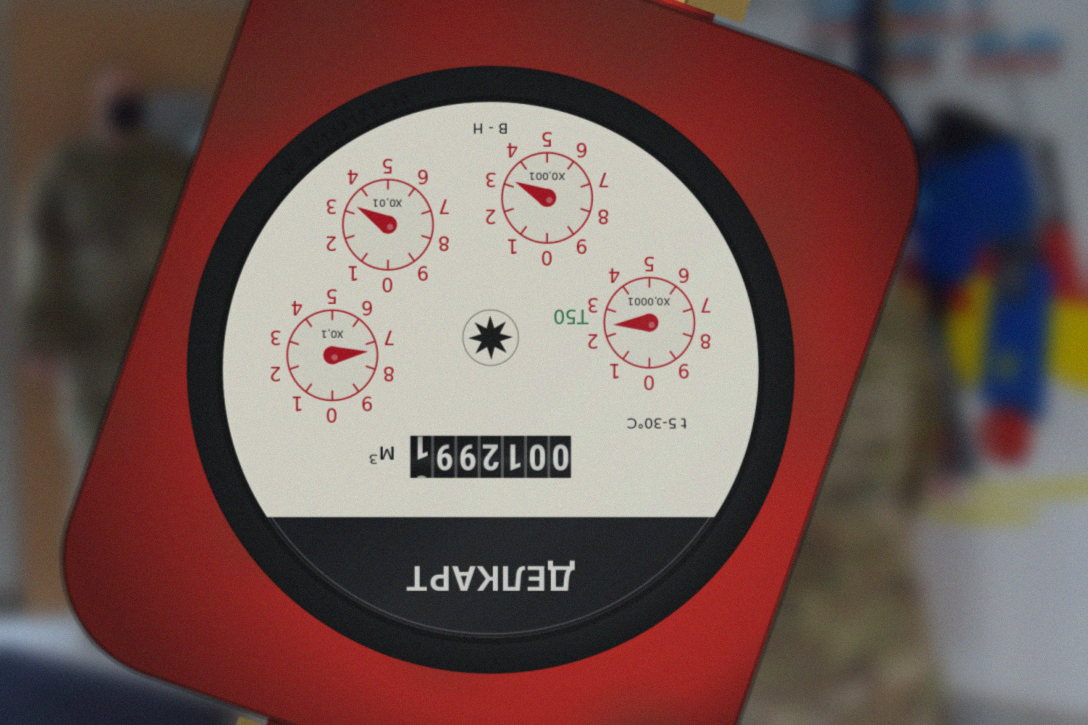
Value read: 12990.7332 m³
